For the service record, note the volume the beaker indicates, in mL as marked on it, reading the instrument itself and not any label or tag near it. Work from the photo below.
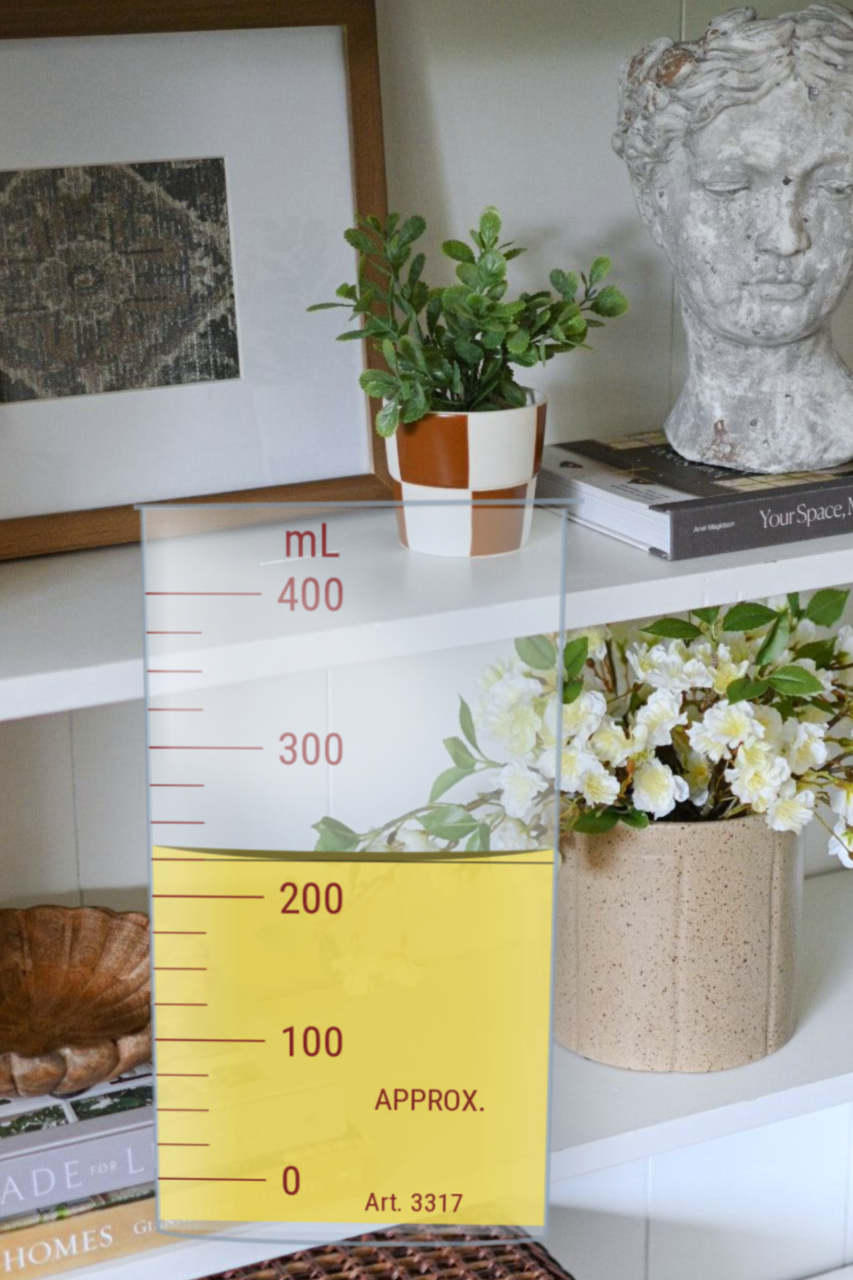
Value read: 225 mL
